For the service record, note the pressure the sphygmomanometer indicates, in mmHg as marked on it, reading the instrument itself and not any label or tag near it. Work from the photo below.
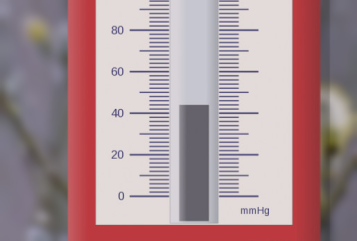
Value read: 44 mmHg
